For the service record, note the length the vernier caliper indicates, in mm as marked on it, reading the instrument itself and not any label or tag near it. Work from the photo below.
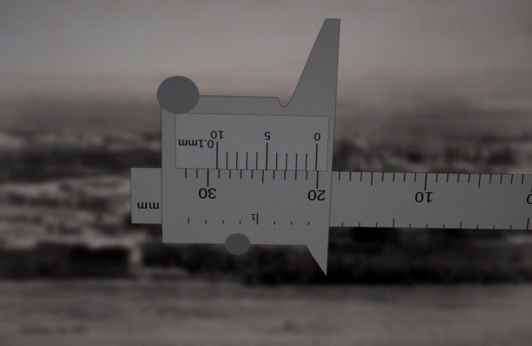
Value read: 20.2 mm
